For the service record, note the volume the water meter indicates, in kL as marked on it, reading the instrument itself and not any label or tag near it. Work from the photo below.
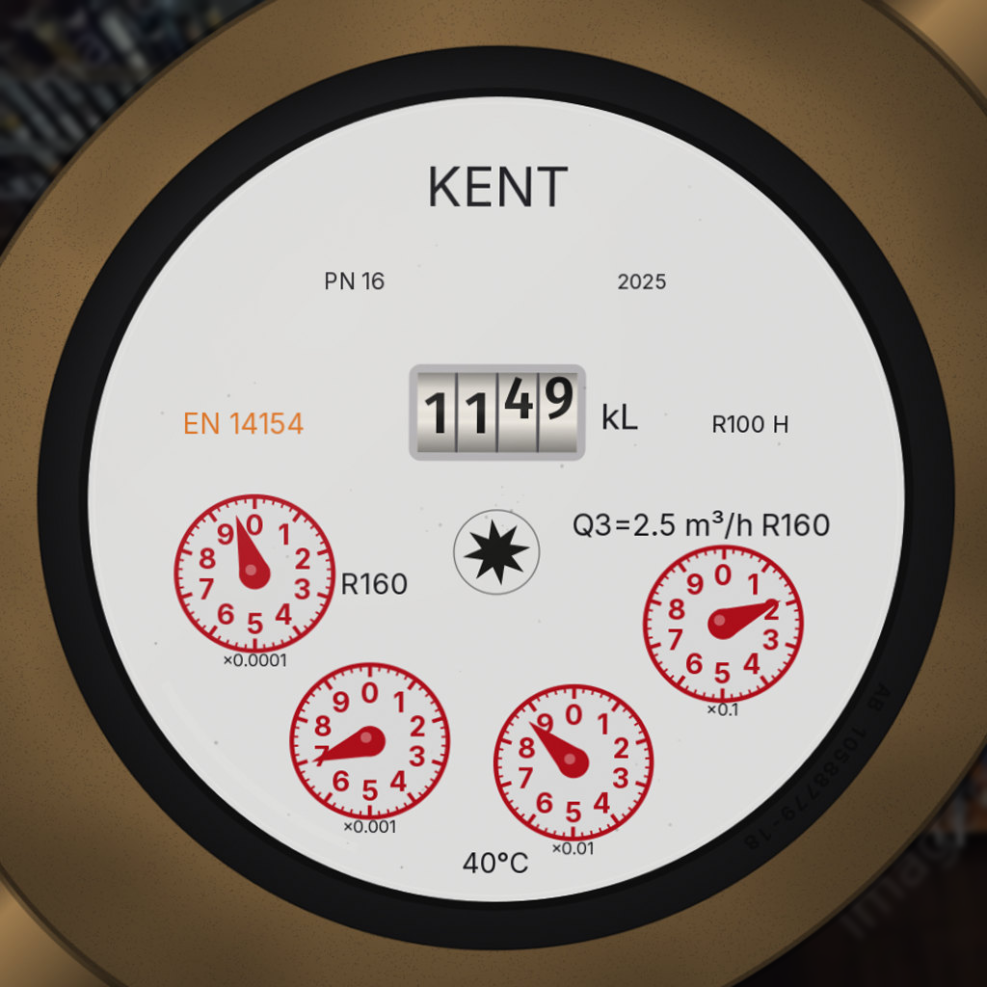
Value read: 1149.1869 kL
